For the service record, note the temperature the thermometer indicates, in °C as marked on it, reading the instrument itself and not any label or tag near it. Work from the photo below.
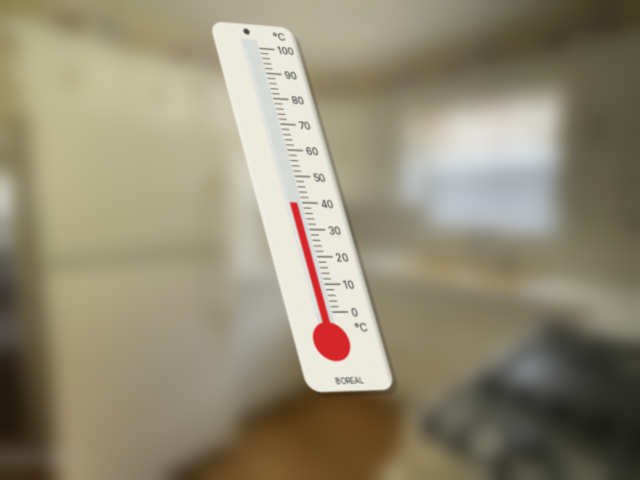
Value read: 40 °C
